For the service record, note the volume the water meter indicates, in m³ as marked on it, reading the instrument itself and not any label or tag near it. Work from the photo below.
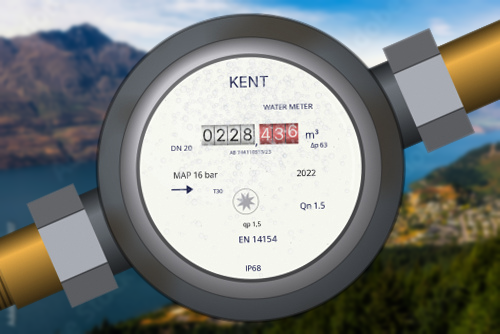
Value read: 228.436 m³
